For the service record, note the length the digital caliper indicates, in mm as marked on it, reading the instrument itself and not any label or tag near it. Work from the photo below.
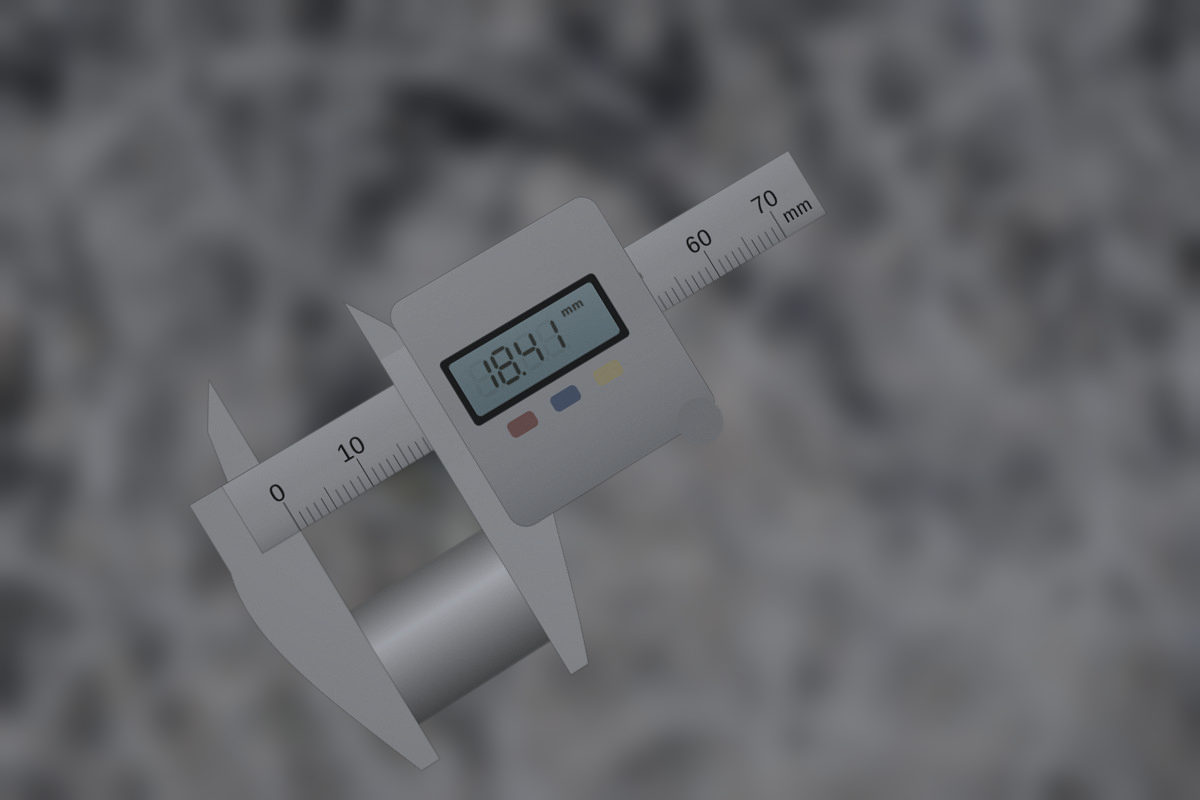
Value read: 18.41 mm
